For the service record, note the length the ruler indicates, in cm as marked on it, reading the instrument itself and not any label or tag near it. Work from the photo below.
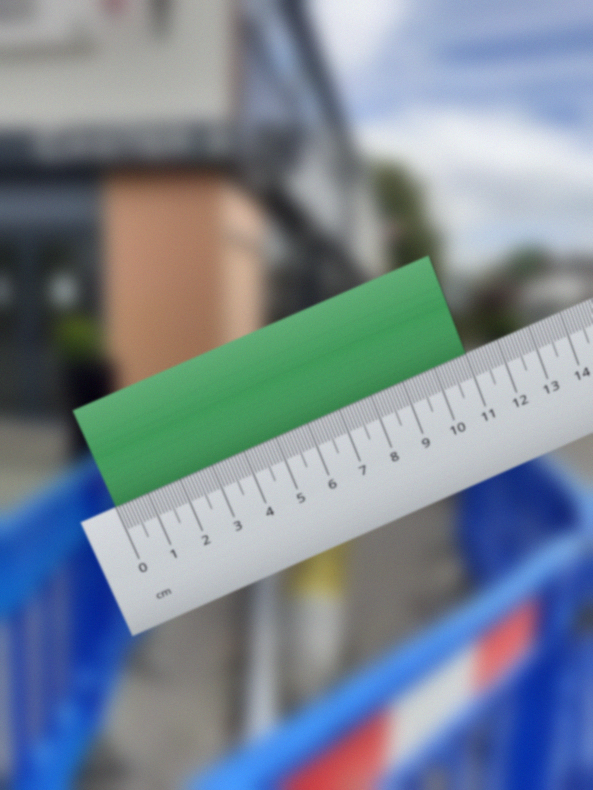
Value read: 11 cm
